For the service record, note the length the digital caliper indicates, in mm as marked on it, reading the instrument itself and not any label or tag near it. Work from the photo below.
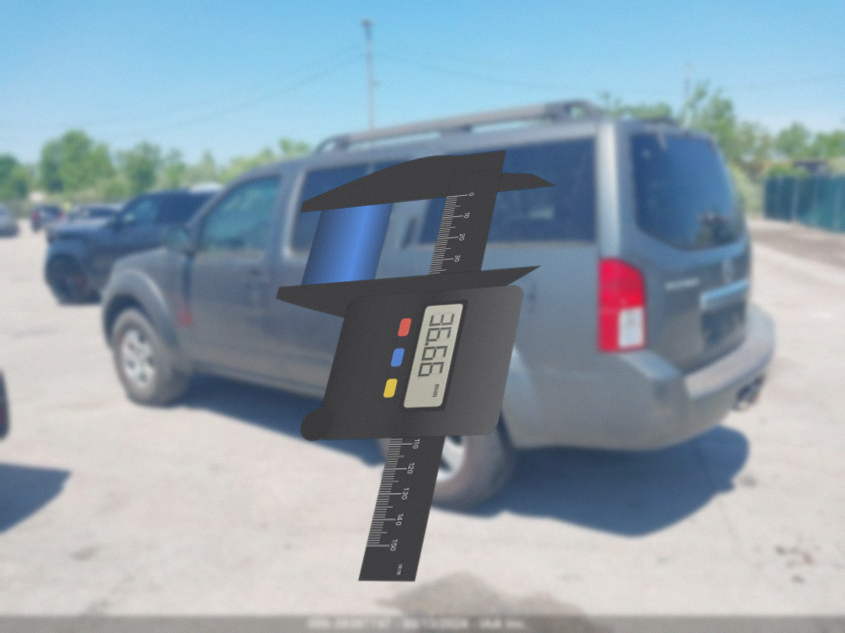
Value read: 36.66 mm
